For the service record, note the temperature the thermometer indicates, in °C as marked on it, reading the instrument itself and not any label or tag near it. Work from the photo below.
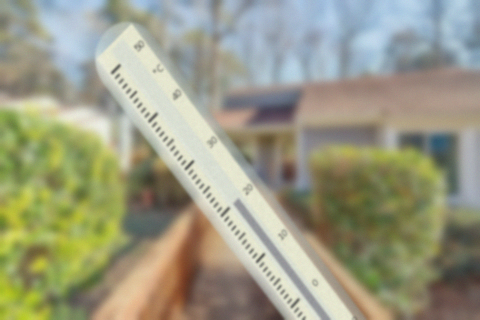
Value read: 20 °C
